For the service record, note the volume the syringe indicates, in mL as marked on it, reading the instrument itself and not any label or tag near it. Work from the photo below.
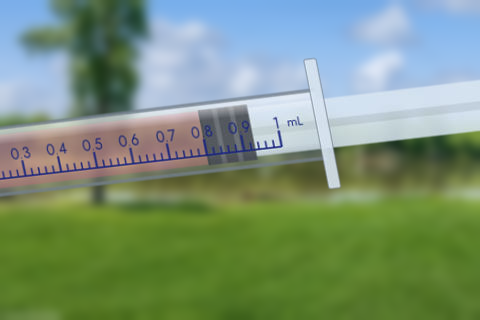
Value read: 0.8 mL
